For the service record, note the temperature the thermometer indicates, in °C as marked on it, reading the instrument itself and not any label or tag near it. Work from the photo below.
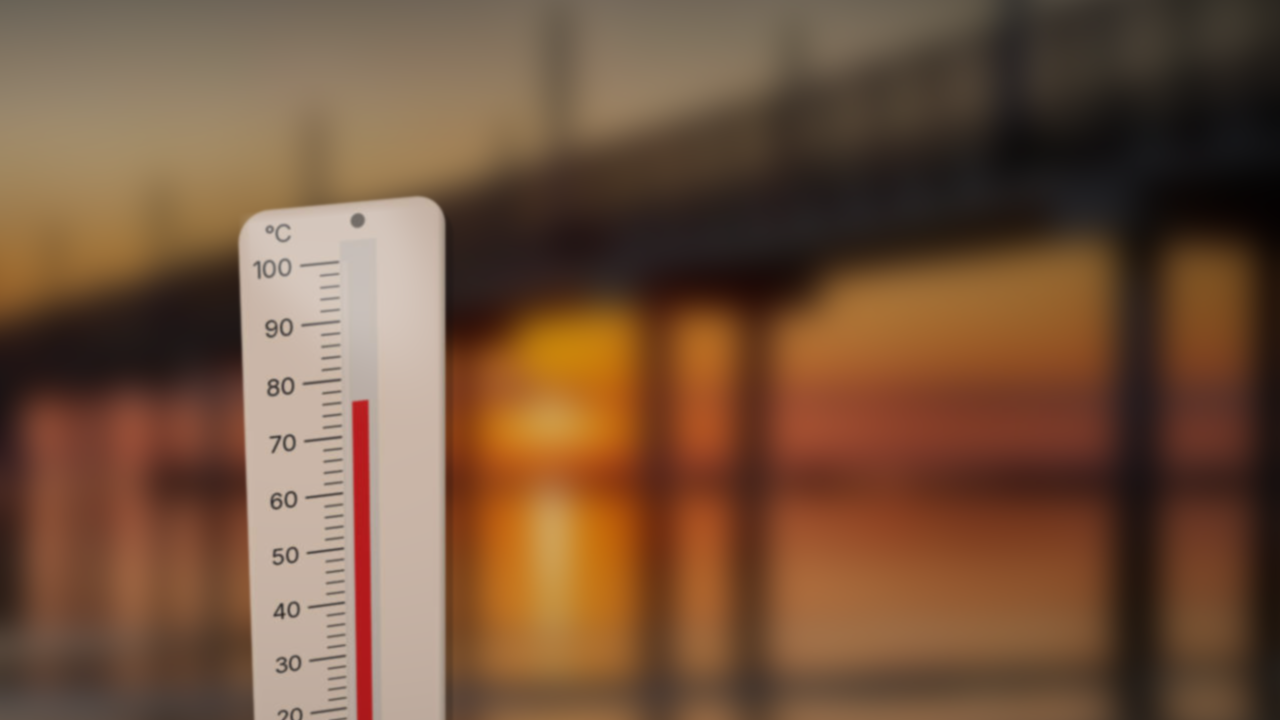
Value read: 76 °C
